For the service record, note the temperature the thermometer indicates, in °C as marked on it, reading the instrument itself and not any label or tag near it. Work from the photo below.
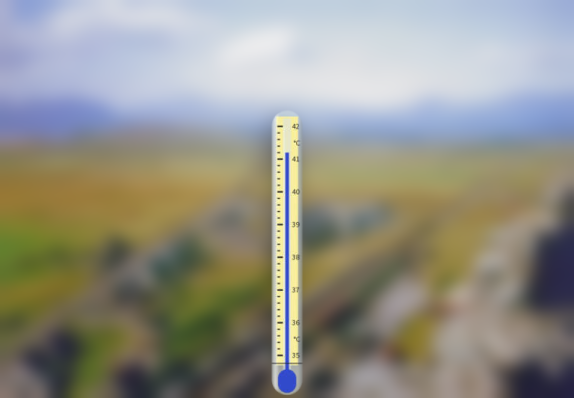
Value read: 41.2 °C
